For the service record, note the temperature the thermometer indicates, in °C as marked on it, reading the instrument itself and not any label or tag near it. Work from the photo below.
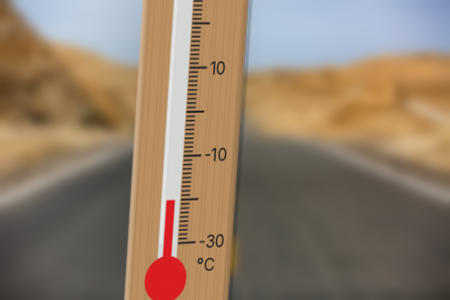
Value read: -20 °C
